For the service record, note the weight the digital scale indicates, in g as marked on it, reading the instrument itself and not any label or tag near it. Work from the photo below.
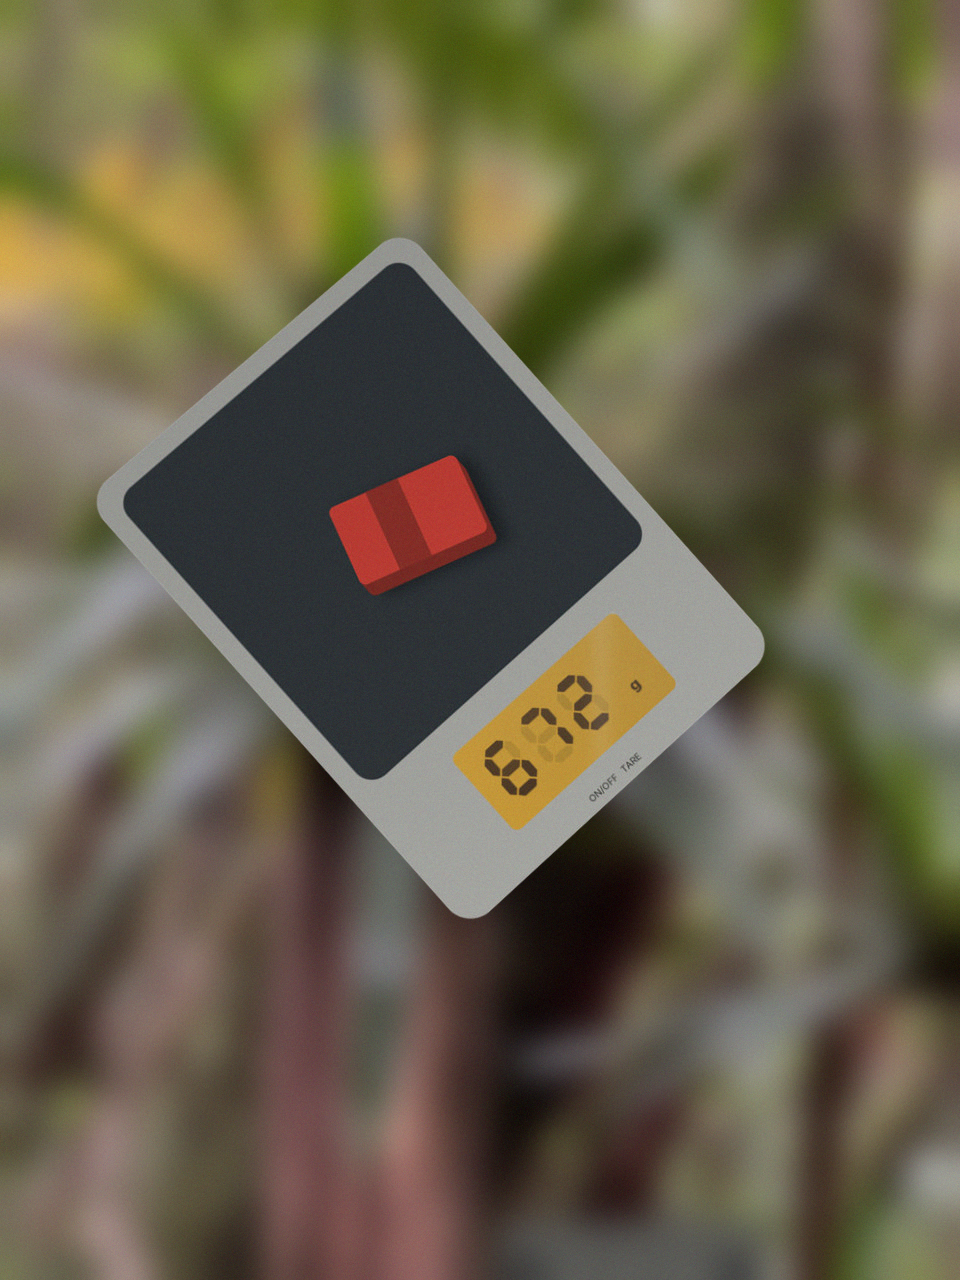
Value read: 672 g
